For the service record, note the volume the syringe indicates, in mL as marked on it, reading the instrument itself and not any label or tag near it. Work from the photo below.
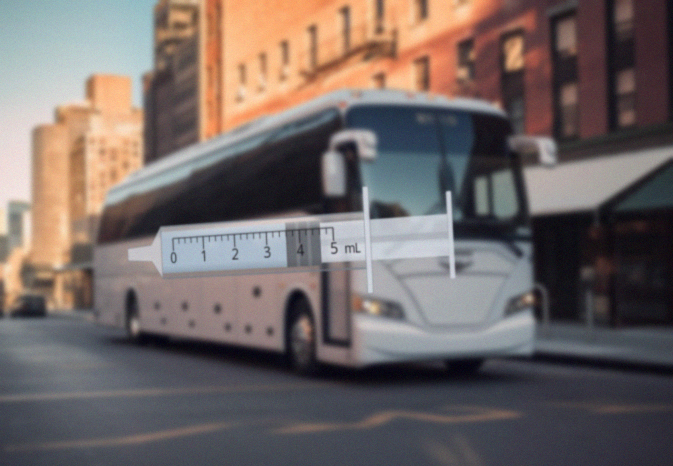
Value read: 3.6 mL
